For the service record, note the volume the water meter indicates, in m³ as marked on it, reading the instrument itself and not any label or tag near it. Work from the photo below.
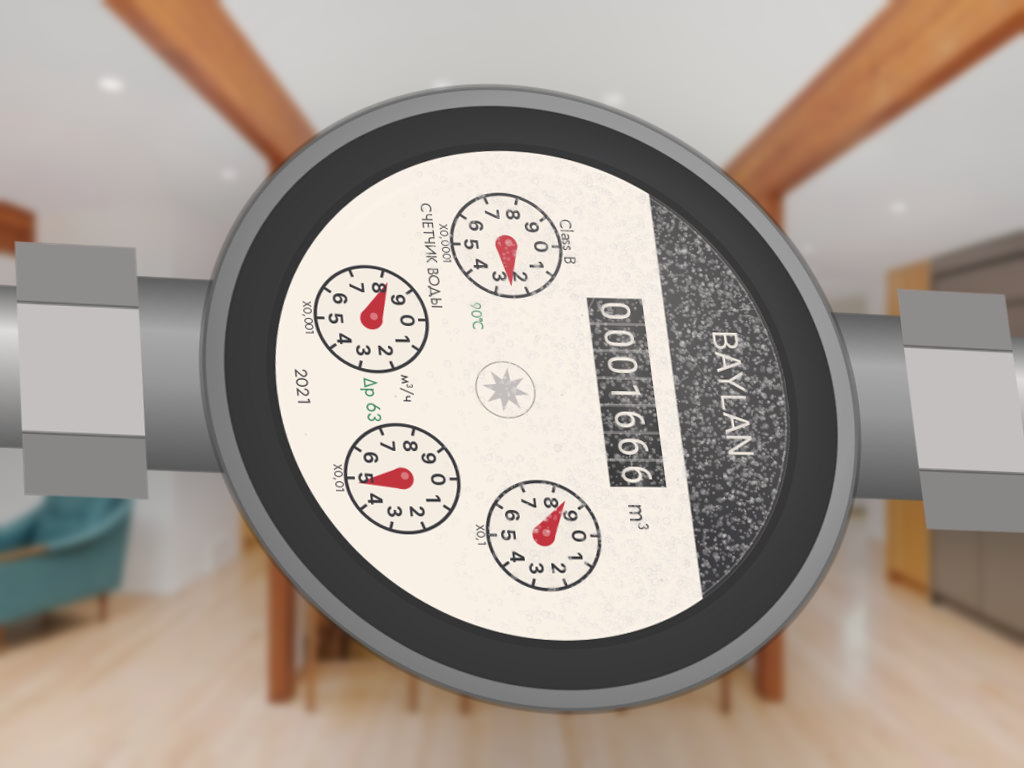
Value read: 1666.8482 m³
